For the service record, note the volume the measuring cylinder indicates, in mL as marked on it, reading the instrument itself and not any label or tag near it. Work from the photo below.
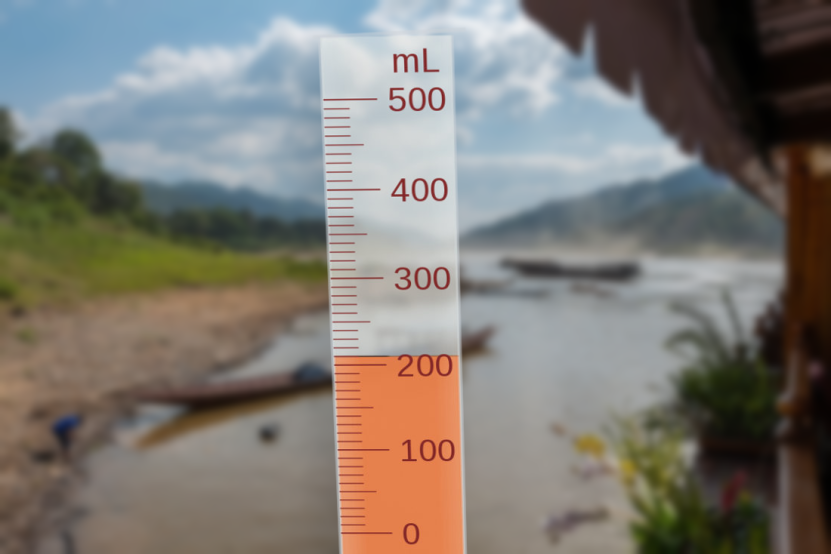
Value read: 210 mL
